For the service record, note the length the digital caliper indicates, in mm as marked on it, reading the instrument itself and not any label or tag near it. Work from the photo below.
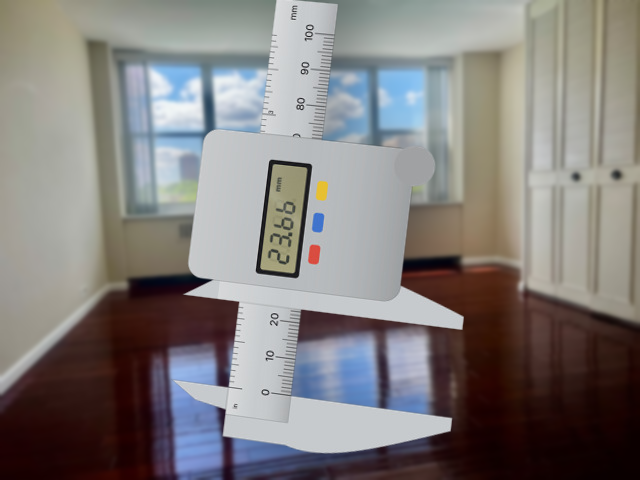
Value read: 23.66 mm
